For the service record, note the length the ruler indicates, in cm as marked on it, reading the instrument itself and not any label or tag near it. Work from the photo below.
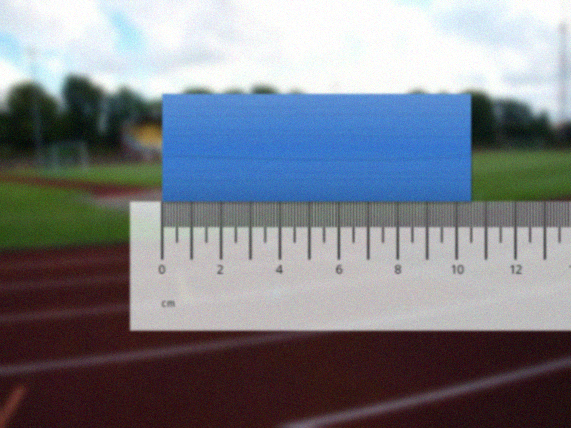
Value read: 10.5 cm
